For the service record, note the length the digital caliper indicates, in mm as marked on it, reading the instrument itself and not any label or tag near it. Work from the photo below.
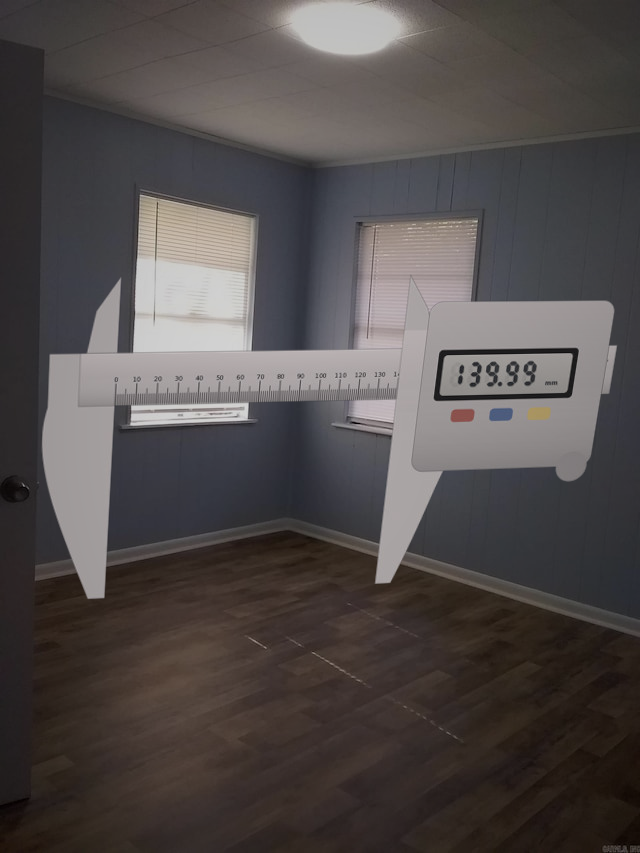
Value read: 139.99 mm
